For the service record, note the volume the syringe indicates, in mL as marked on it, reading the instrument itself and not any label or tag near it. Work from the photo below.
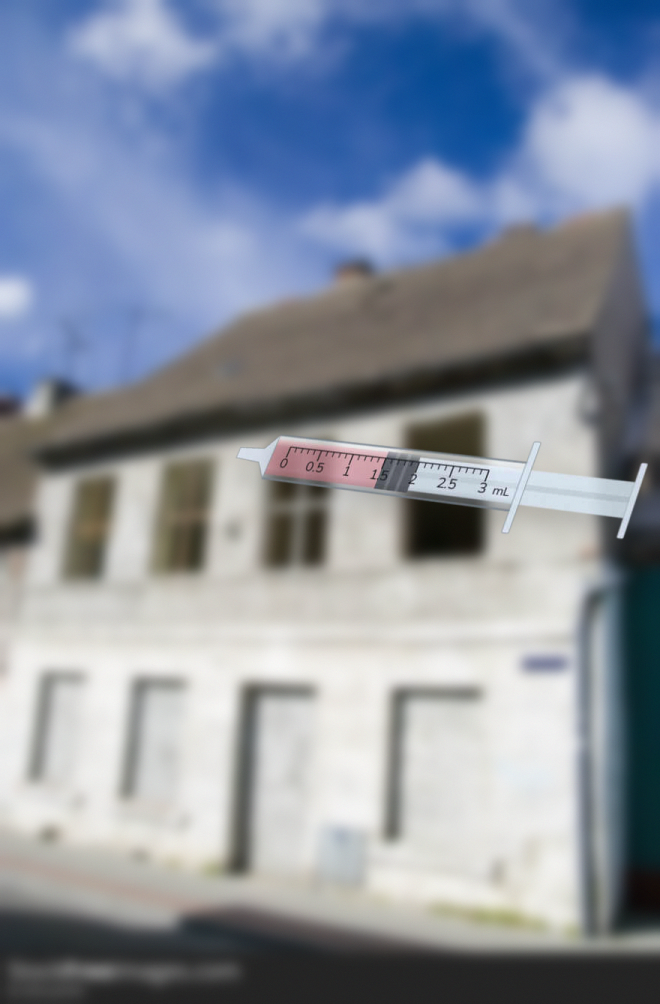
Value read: 1.5 mL
